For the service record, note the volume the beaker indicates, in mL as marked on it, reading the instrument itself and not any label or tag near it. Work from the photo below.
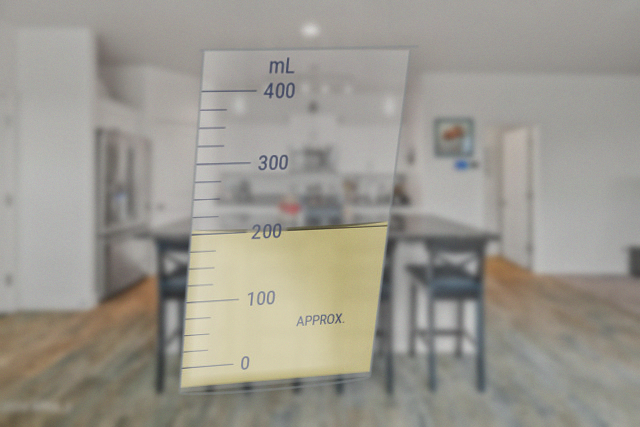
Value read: 200 mL
